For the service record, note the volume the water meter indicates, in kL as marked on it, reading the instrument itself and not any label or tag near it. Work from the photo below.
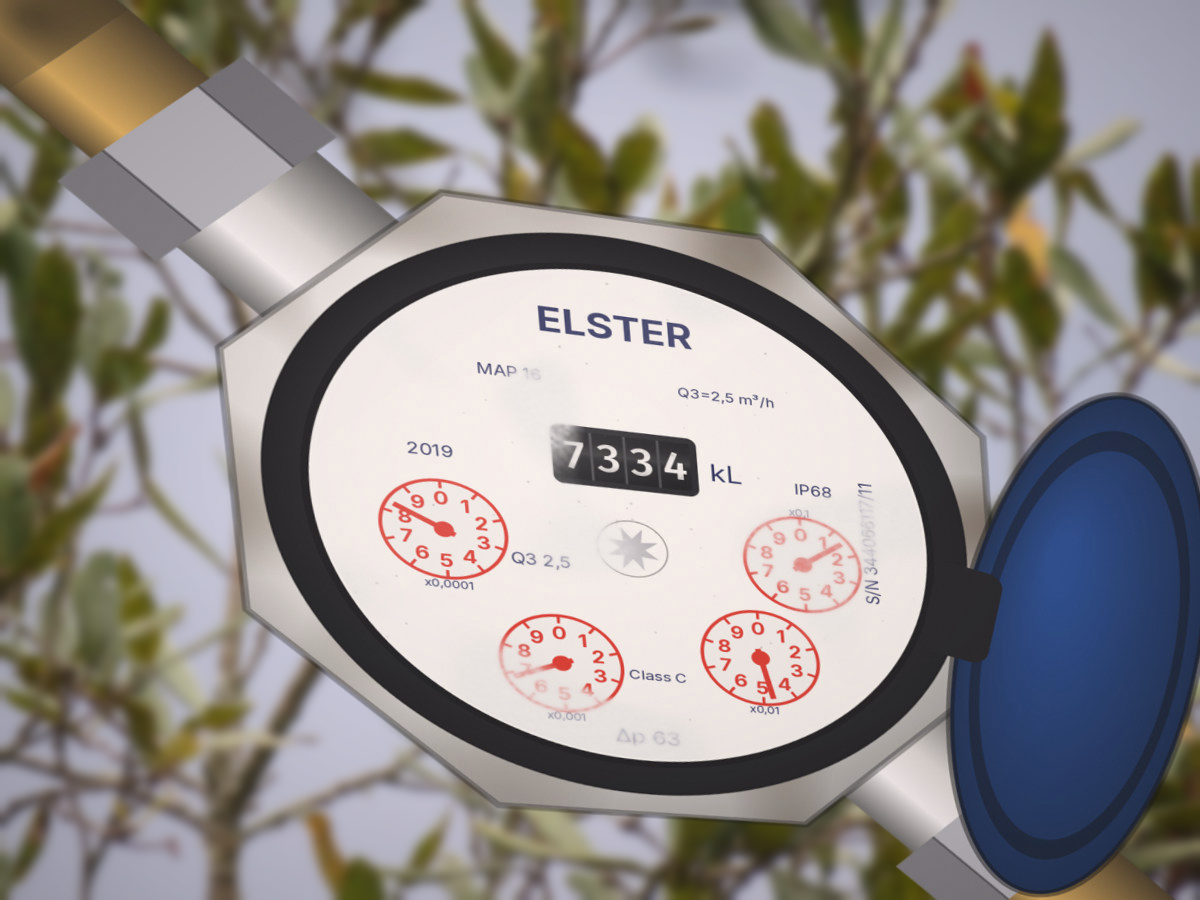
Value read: 7334.1468 kL
